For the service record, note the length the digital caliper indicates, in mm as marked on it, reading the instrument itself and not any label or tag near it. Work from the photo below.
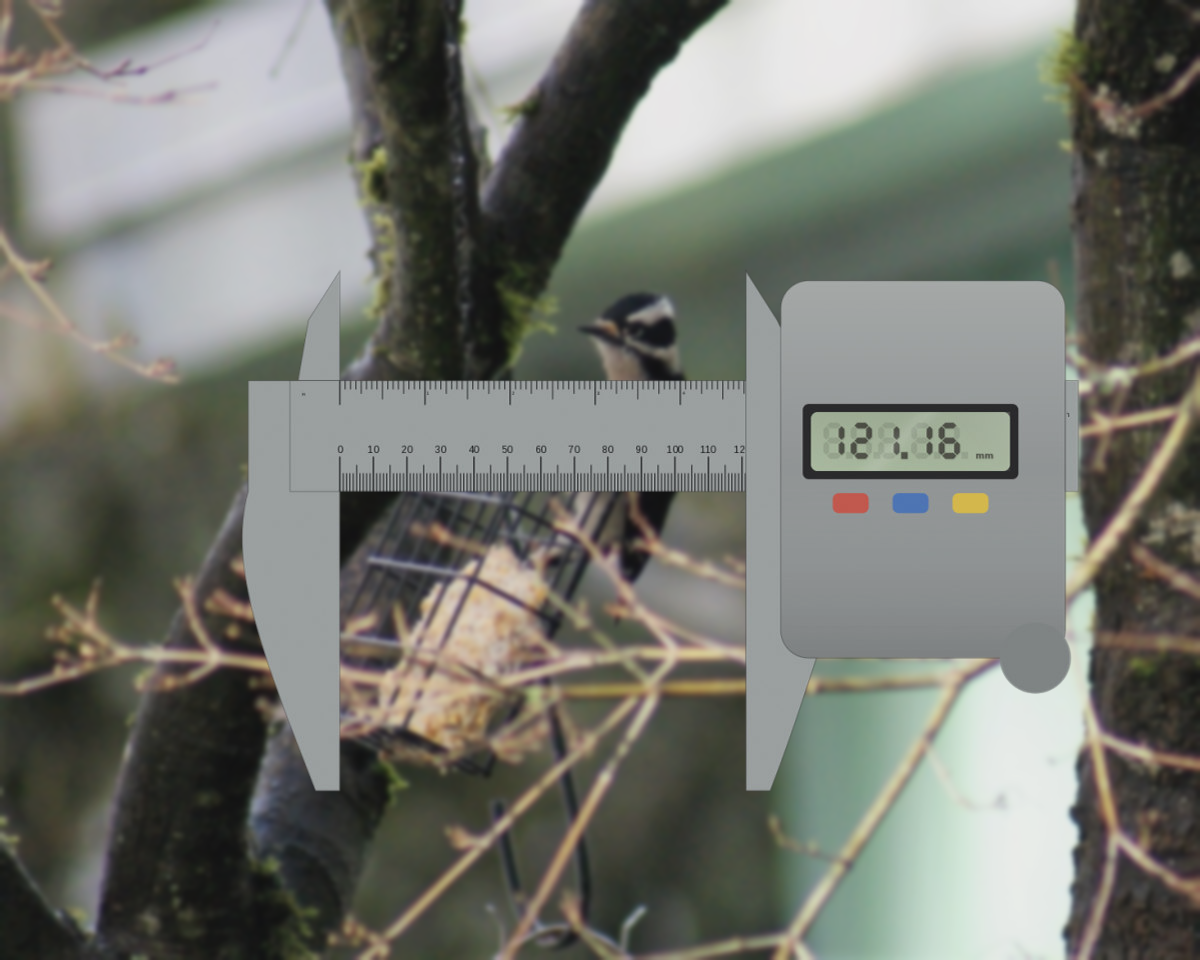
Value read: 121.16 mm
